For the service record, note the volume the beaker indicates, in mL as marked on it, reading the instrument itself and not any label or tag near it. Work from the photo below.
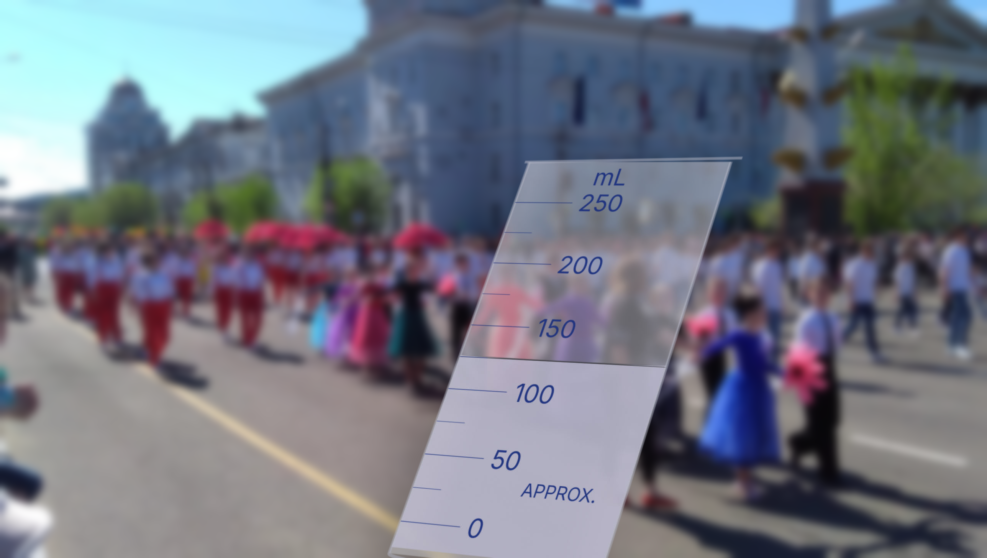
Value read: 125 mL
